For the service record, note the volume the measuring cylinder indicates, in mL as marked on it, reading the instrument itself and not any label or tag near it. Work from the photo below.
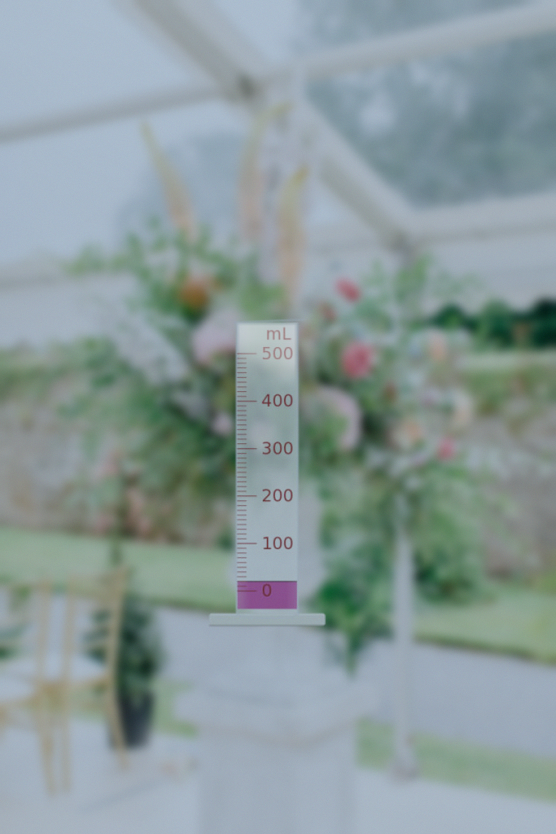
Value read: 20 mL
